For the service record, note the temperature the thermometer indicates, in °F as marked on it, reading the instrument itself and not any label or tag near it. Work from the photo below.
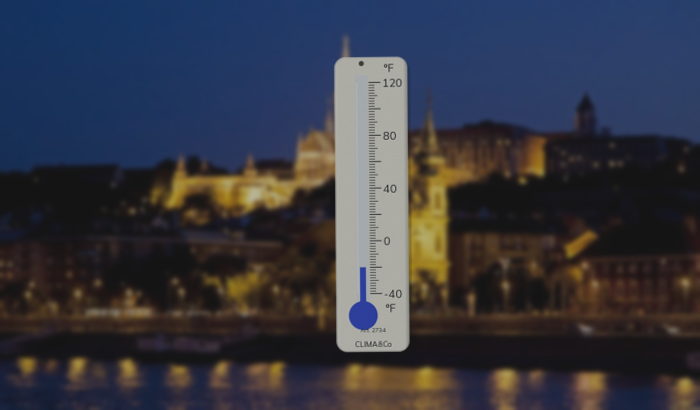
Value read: -20 °F
